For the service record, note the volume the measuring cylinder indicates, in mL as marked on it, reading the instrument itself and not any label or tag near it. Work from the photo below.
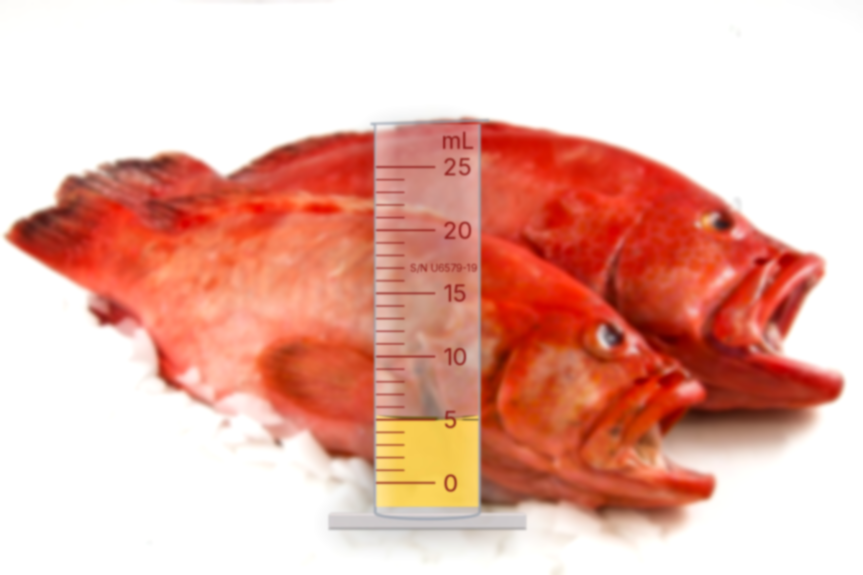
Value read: 5 mL
